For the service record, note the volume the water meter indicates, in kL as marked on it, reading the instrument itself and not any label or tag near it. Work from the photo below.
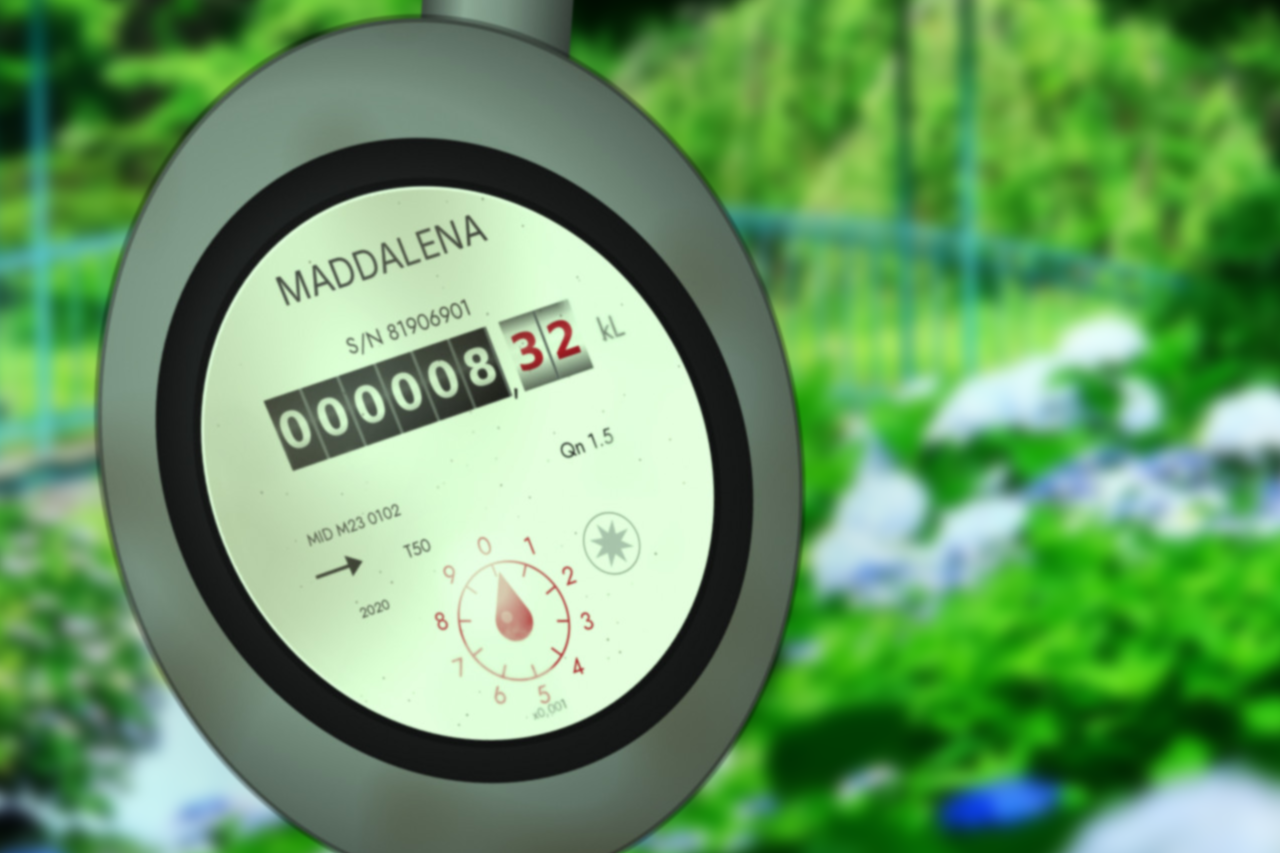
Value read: 8.320 kL
